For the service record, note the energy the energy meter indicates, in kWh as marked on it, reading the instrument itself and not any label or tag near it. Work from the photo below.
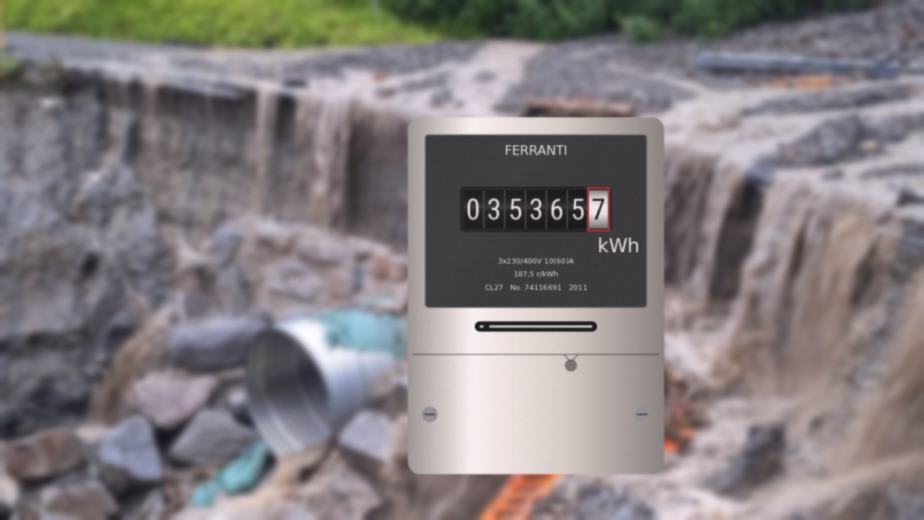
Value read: 35365.7 kWh
